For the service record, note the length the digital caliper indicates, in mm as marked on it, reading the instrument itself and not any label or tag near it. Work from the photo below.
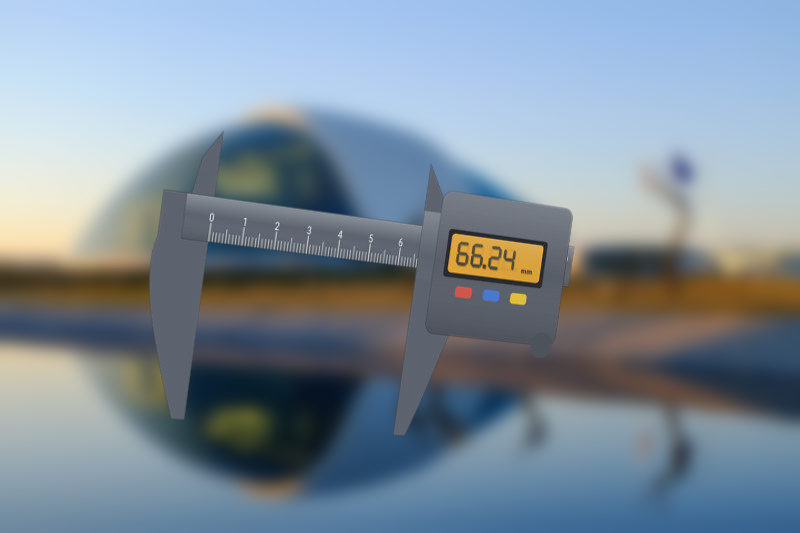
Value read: 66.24 mm
